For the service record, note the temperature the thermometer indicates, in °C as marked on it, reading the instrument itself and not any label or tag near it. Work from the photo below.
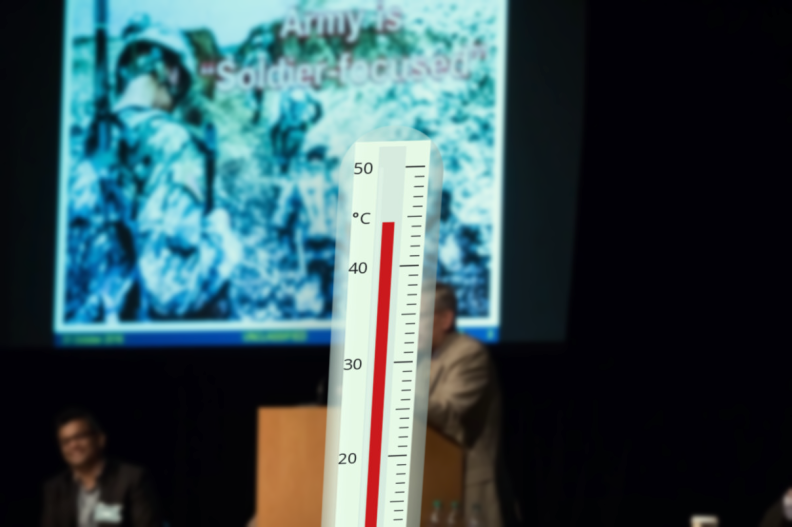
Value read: 44.5 °C
